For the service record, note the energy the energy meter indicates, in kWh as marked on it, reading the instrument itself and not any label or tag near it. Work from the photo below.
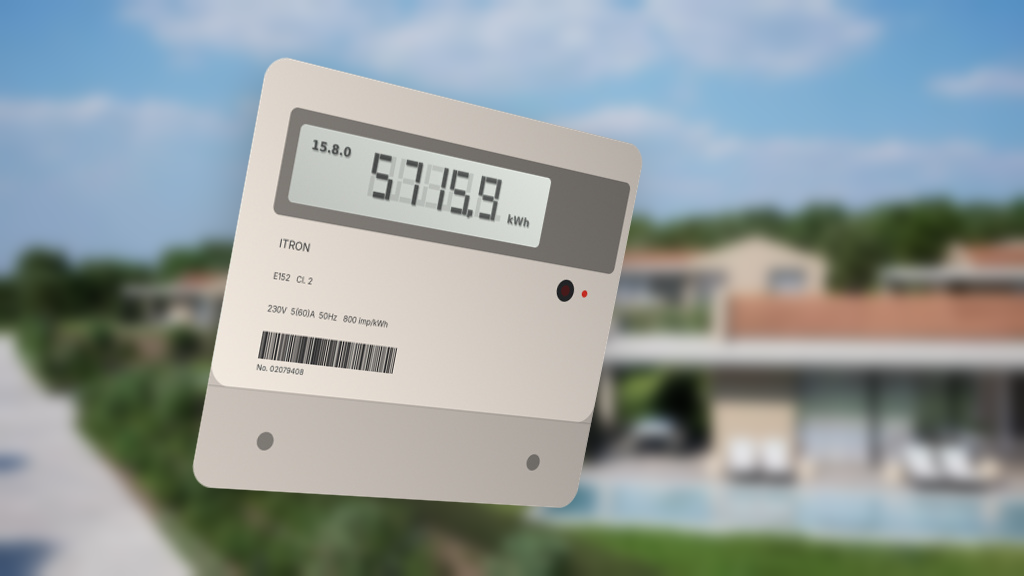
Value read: 5715.9 kWh
